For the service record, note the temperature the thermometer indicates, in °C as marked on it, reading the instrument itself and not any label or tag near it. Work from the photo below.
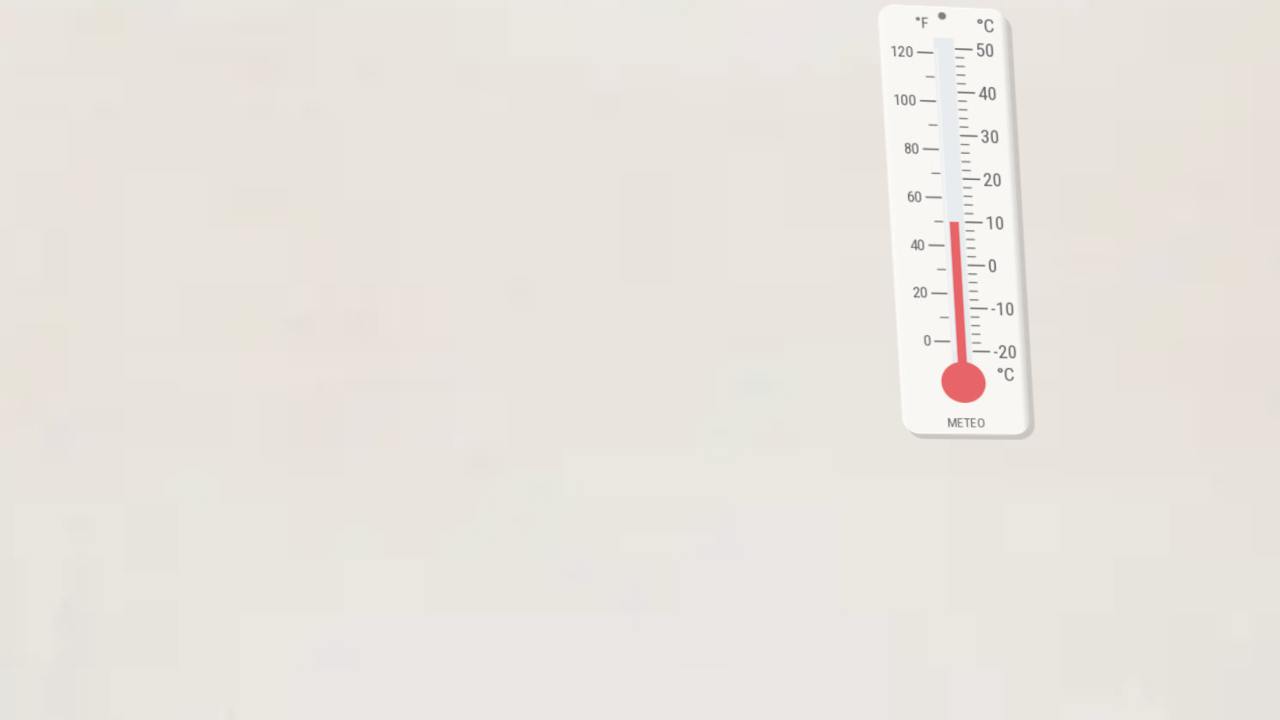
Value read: 10 °C
